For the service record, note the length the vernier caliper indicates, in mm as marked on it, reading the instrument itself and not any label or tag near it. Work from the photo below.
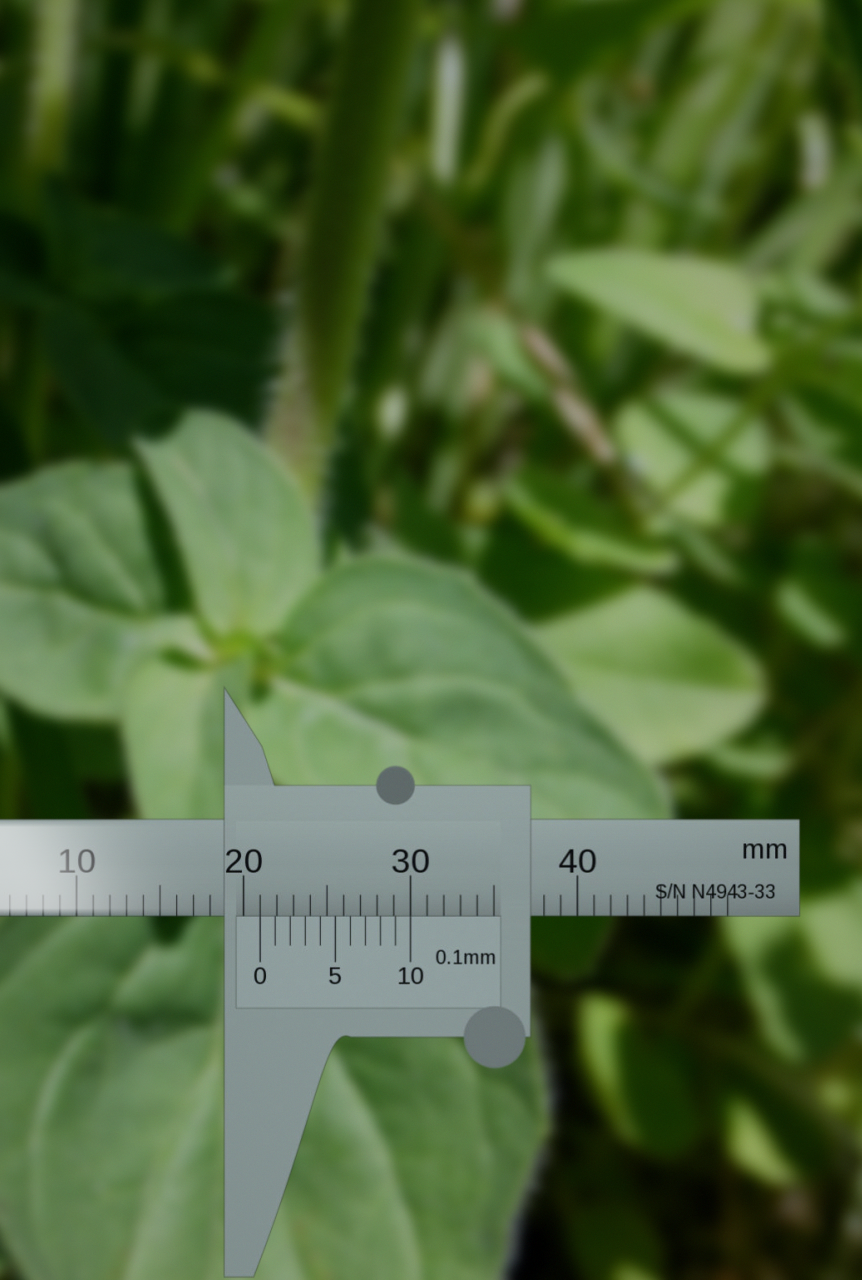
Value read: 21.0 mm
